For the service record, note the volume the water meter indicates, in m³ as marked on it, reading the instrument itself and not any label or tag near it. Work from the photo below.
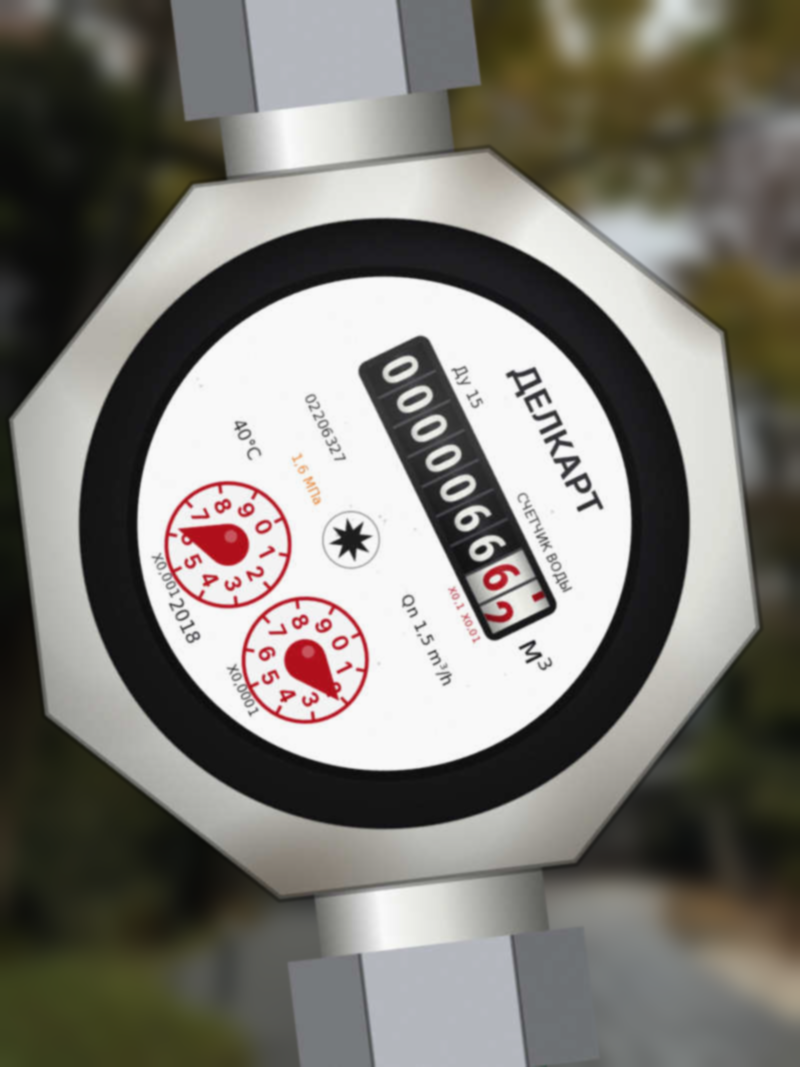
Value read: 66.6162 m³
